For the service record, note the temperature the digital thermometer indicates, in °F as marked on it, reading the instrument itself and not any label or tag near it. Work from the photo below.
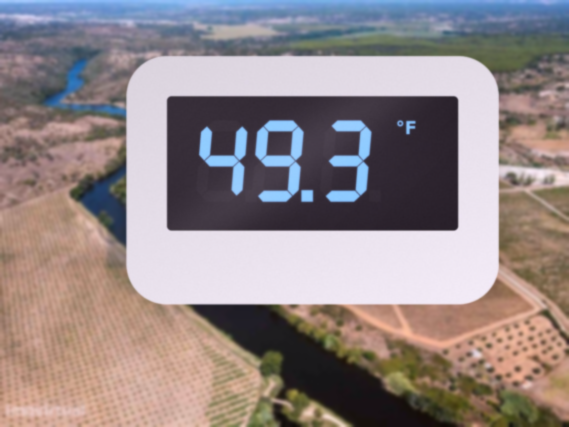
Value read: 49.3 °F
